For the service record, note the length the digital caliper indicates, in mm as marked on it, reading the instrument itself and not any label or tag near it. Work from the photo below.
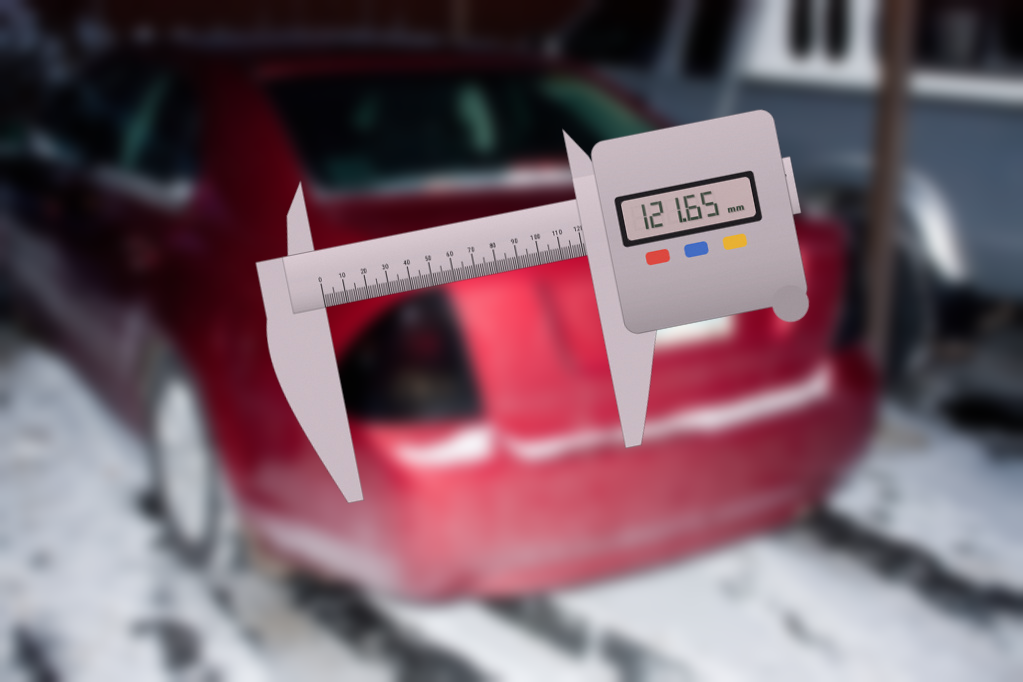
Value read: 121.65 mm
